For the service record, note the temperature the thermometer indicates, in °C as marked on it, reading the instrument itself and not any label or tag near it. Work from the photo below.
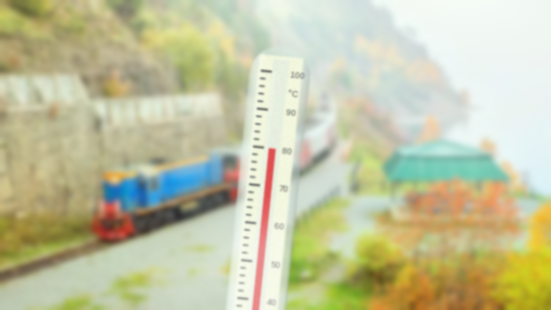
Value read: 80 °C
